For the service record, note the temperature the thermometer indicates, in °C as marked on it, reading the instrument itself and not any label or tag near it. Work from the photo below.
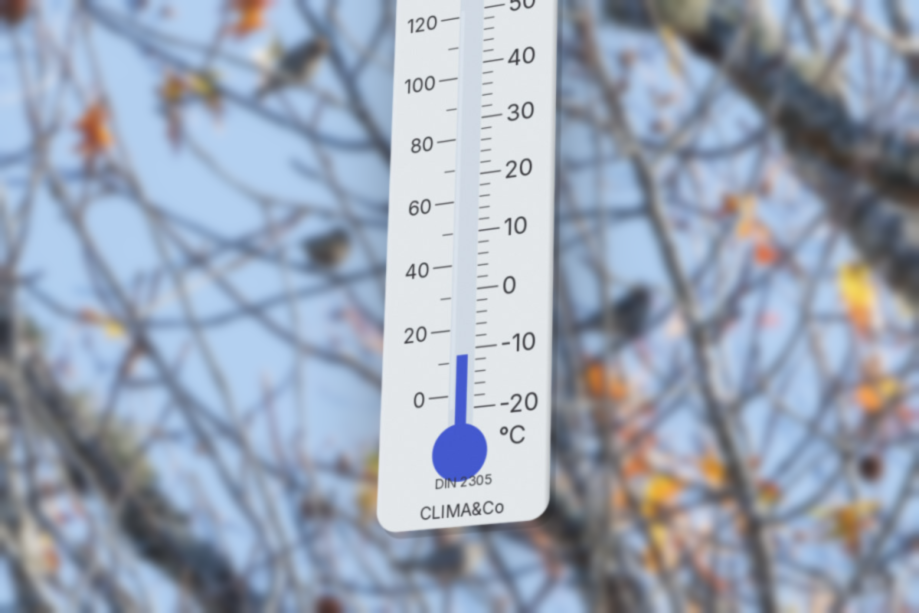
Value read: -11 °C
